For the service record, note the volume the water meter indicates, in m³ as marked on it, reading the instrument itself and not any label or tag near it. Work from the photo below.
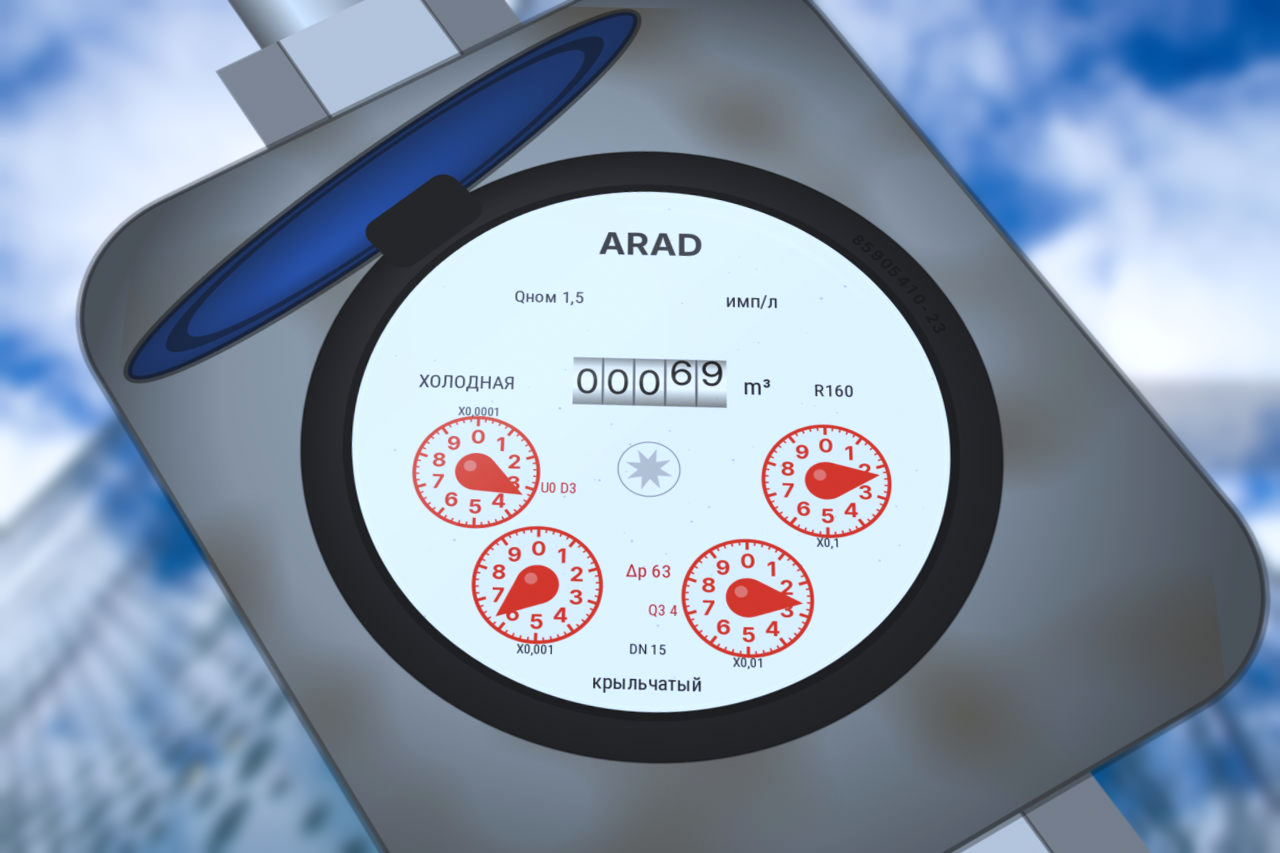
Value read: 69.2263 m³
